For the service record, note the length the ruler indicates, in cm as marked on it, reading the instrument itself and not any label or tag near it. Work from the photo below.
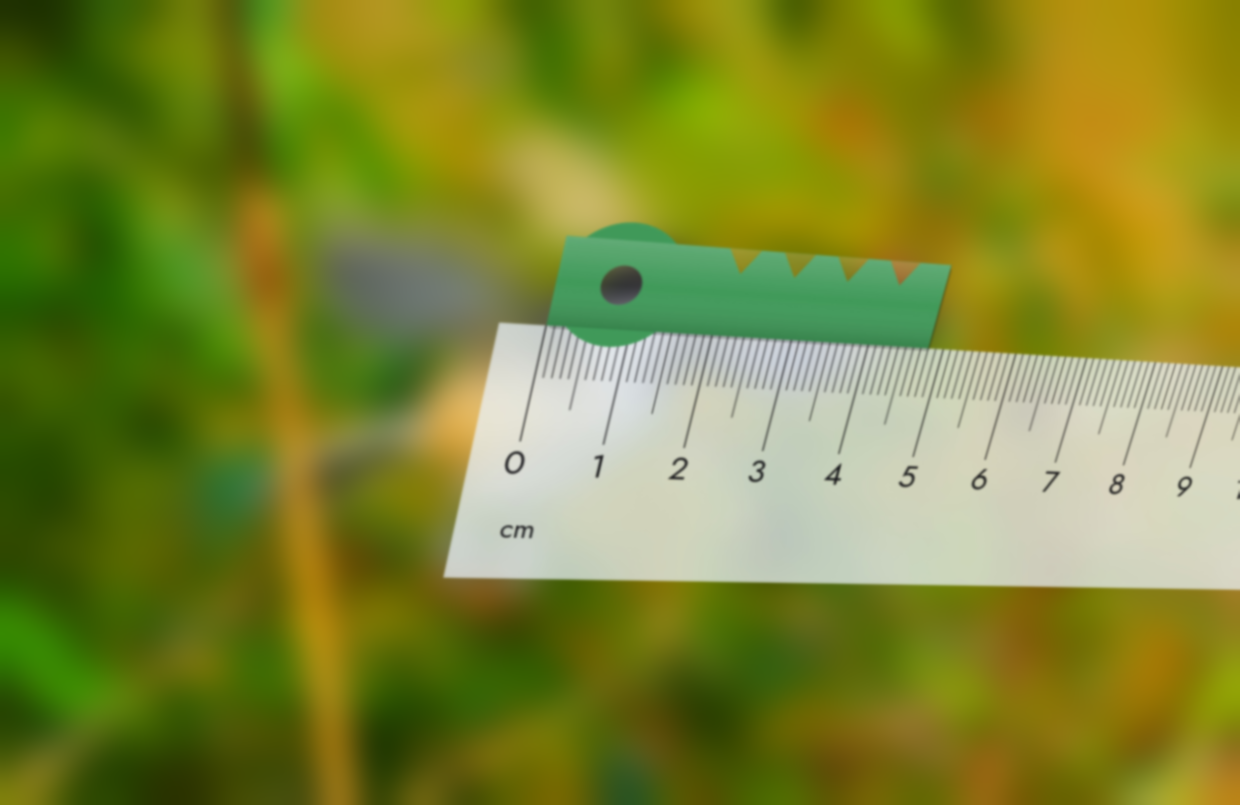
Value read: 4.8 cm
